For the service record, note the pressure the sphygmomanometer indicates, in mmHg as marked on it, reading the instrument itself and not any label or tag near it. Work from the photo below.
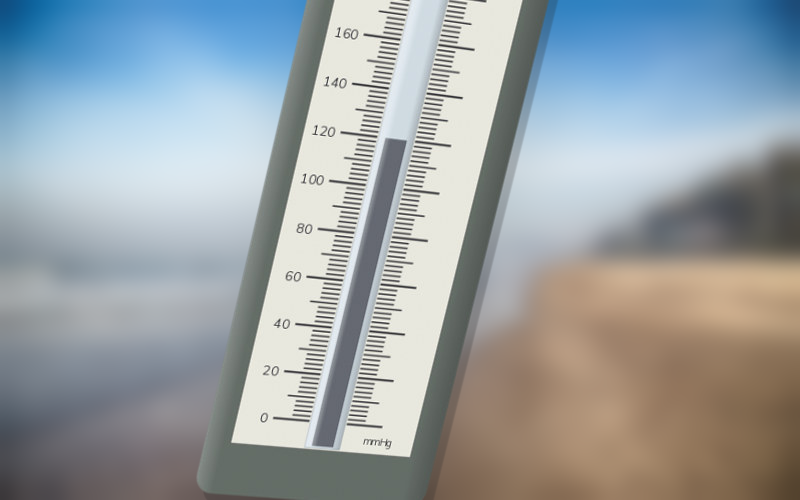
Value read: 120 mmHg
